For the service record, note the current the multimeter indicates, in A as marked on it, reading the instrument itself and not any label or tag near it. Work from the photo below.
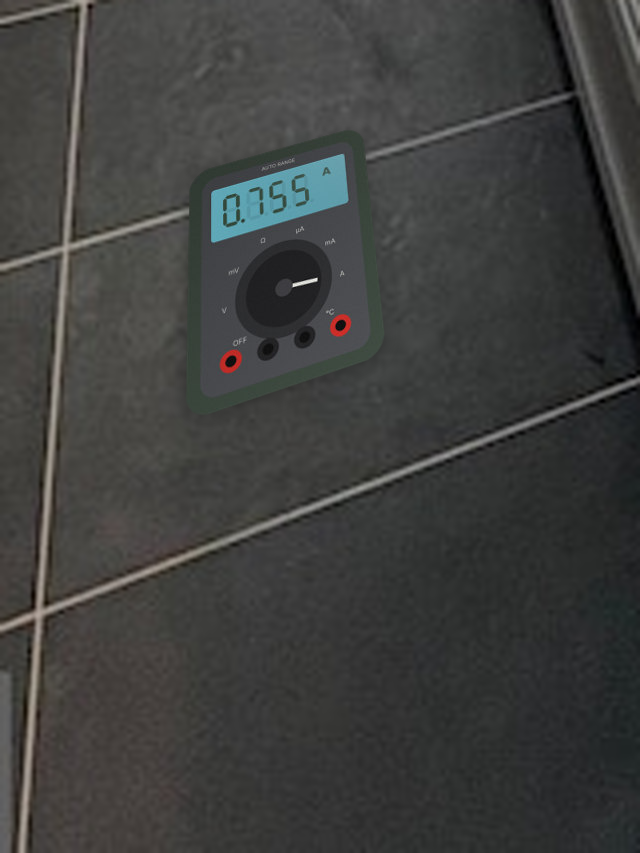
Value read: 0.755 A
